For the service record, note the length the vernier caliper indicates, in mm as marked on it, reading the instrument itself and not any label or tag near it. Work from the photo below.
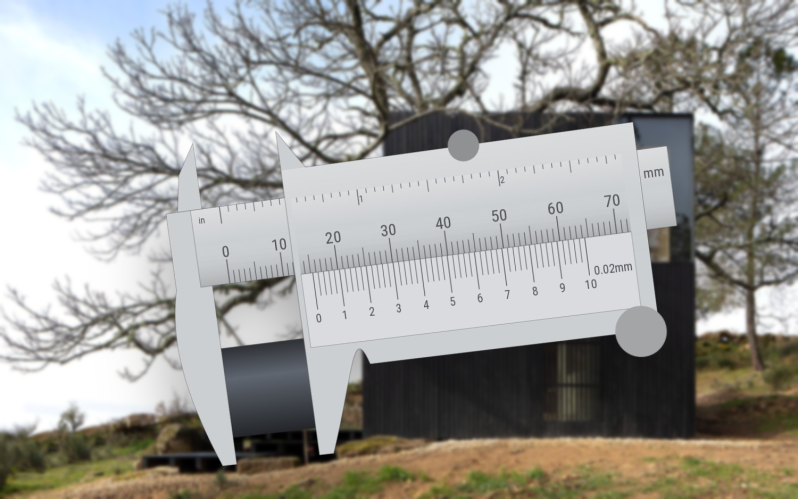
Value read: 15.4 mm
